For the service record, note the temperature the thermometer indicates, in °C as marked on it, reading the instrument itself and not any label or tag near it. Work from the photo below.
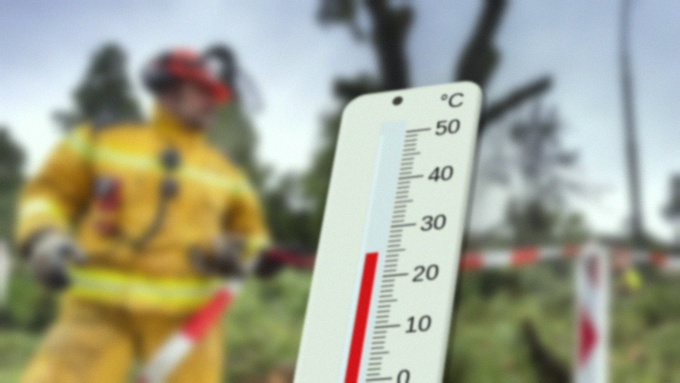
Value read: 25 °C
